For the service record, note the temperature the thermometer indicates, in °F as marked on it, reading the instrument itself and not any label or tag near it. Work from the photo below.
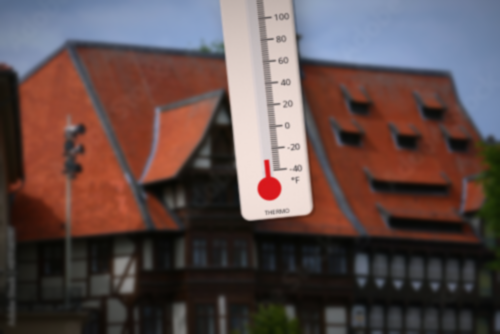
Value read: -30 °F
